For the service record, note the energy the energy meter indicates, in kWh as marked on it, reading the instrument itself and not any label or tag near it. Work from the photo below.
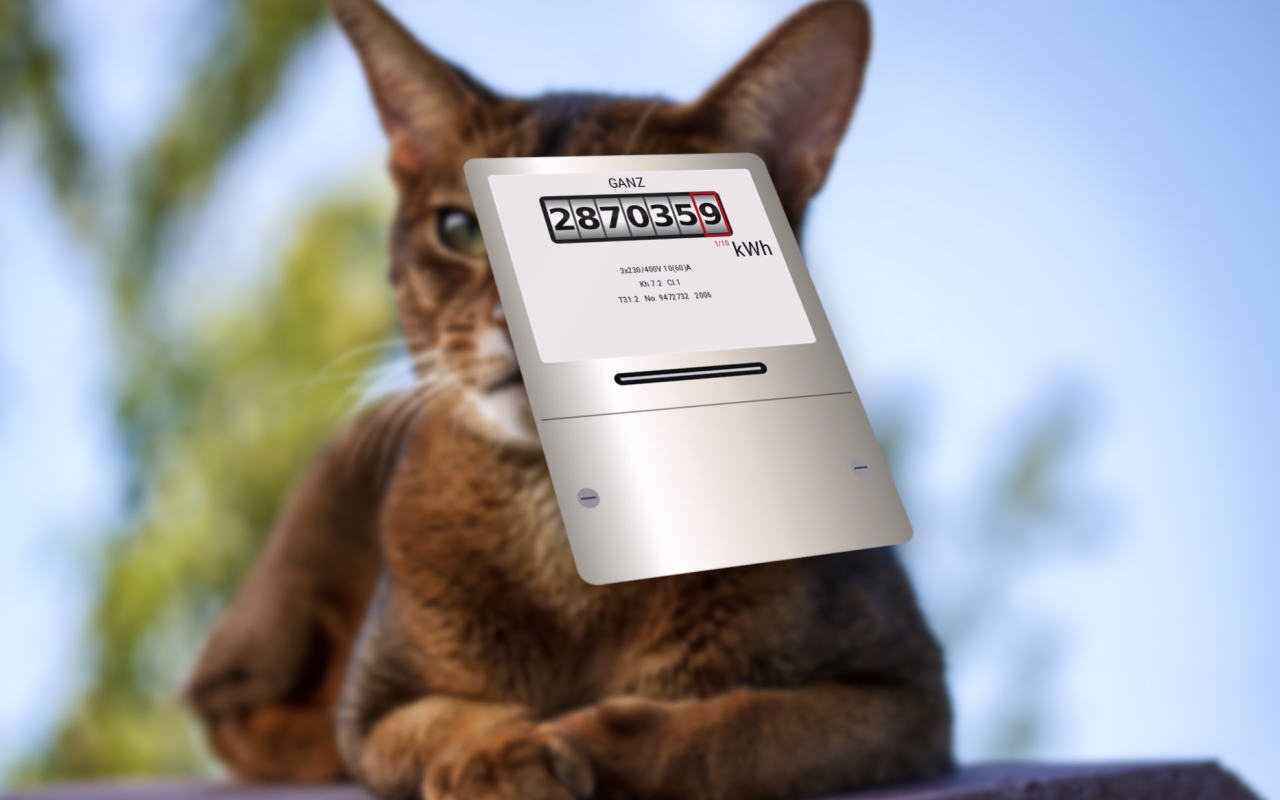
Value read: 287035.9 kWh
